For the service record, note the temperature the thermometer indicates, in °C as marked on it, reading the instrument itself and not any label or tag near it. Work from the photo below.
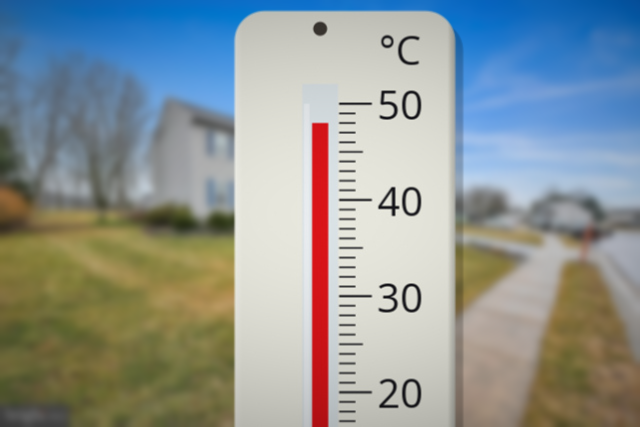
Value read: 48 °C
